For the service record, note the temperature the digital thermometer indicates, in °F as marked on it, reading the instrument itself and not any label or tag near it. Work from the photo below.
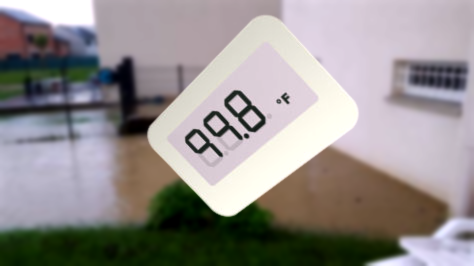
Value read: 99.8 °F
